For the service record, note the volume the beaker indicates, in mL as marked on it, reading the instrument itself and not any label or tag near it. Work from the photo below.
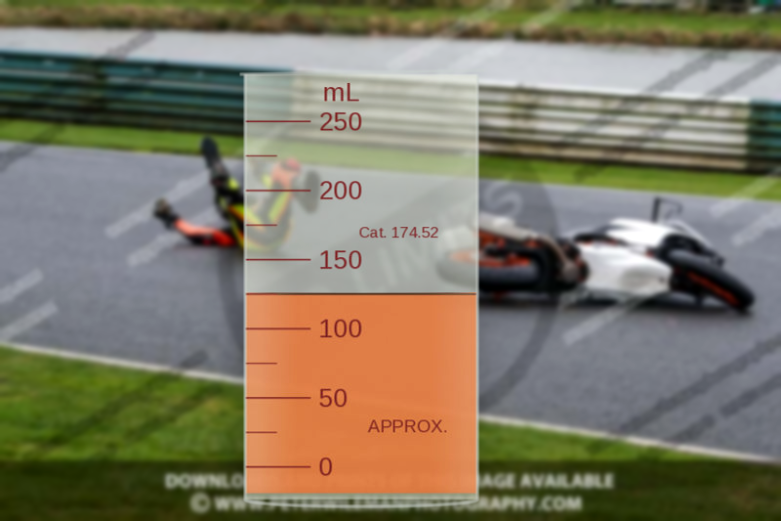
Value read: 125 mL
